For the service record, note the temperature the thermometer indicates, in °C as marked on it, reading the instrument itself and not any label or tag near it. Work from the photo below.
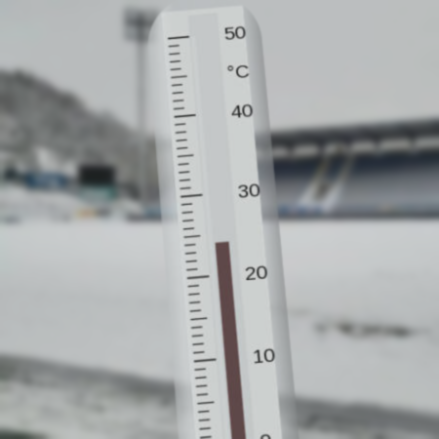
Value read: 24 °C
